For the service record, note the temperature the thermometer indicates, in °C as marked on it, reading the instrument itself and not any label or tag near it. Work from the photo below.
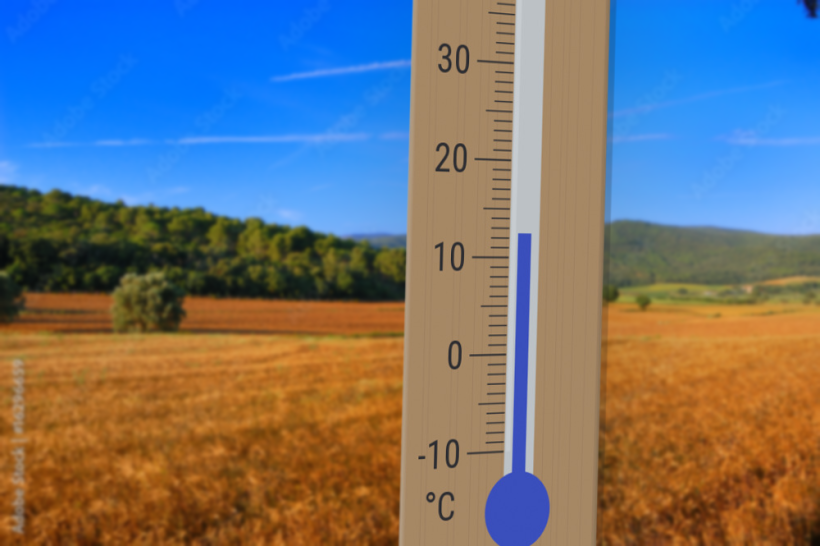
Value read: 12.5 °C
